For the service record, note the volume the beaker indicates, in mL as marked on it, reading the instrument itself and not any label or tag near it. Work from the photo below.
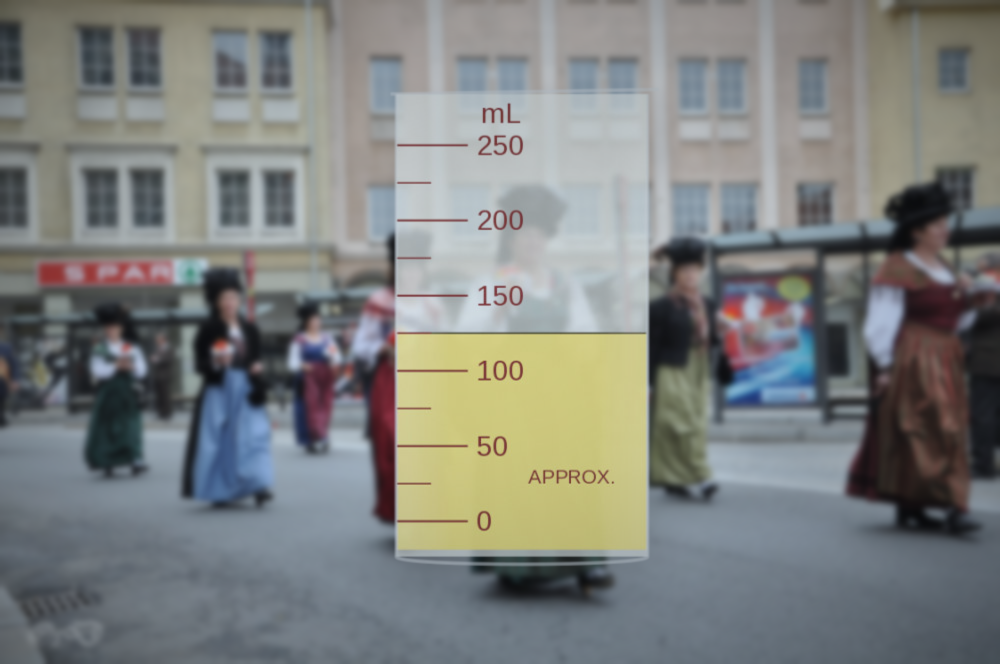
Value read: 125 mL
